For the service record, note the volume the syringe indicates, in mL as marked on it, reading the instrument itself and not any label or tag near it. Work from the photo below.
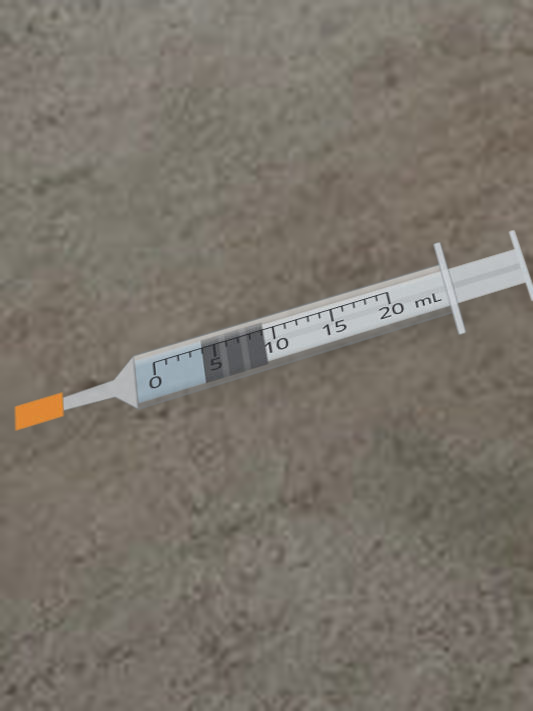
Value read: 4 mL
